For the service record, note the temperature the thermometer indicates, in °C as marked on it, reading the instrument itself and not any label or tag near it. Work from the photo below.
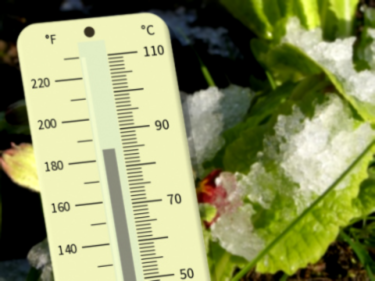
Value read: 85 °C
